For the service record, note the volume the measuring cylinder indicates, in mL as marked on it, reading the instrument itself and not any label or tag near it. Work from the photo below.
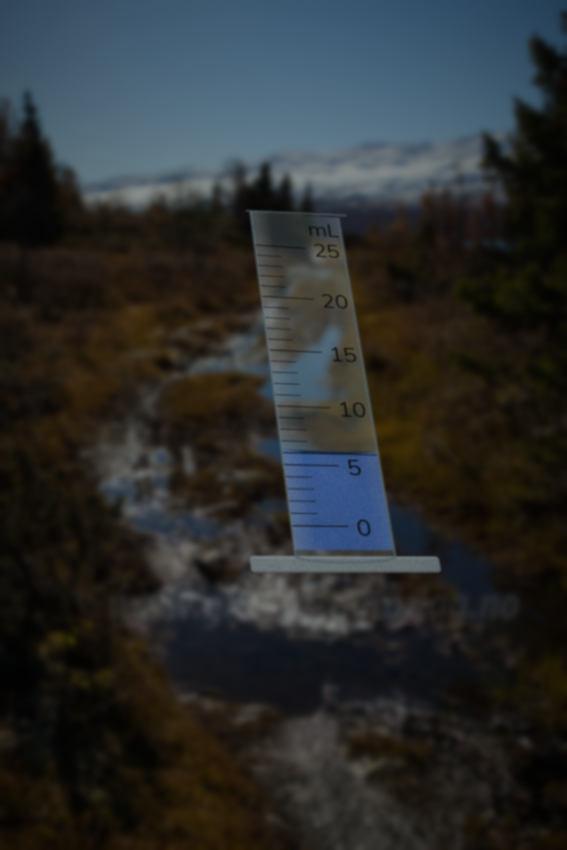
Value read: 6 mL
